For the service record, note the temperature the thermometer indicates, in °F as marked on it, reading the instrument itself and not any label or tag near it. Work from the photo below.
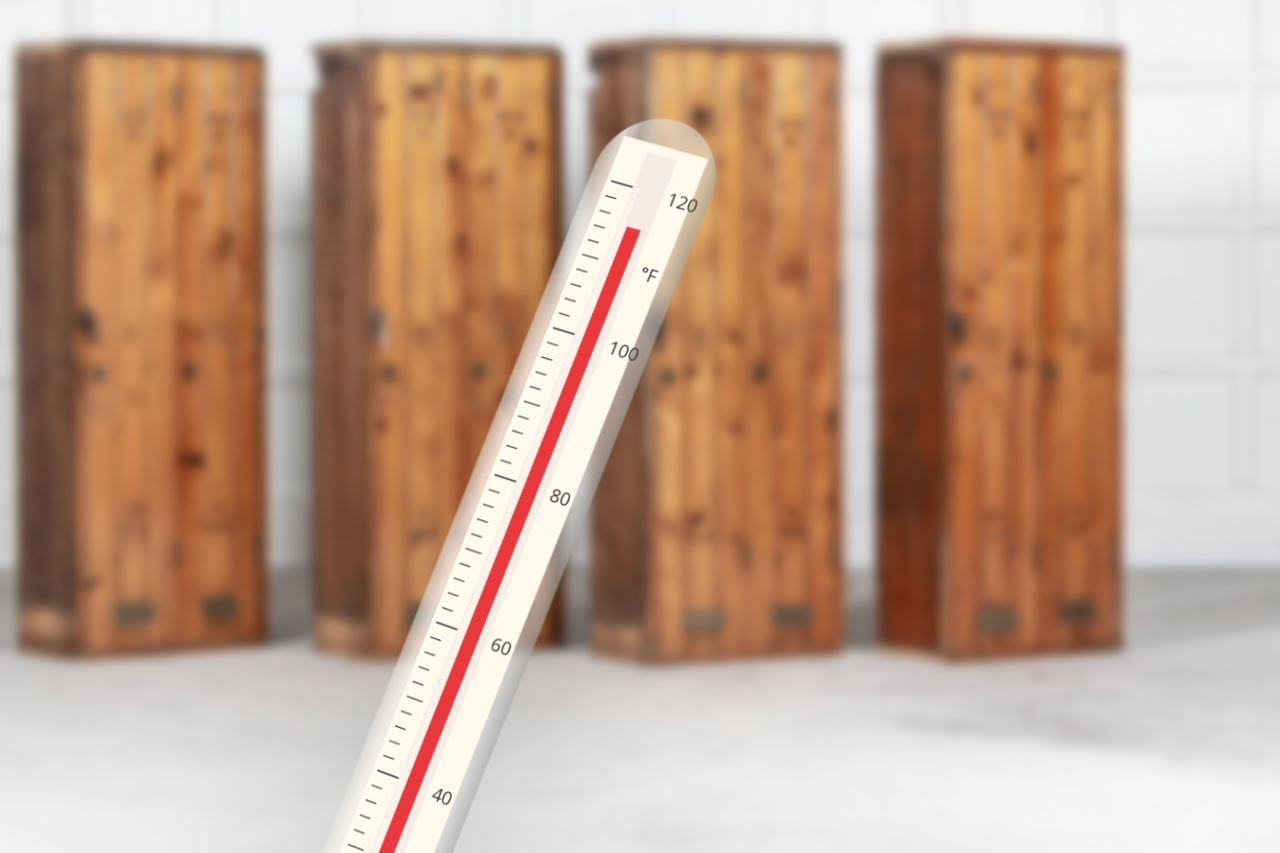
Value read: 115 °F
